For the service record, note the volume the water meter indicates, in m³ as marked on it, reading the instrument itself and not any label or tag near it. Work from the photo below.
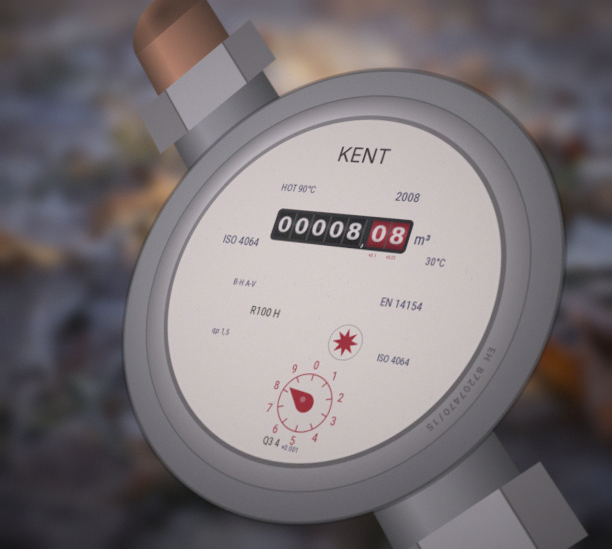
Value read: 8.088 m³
